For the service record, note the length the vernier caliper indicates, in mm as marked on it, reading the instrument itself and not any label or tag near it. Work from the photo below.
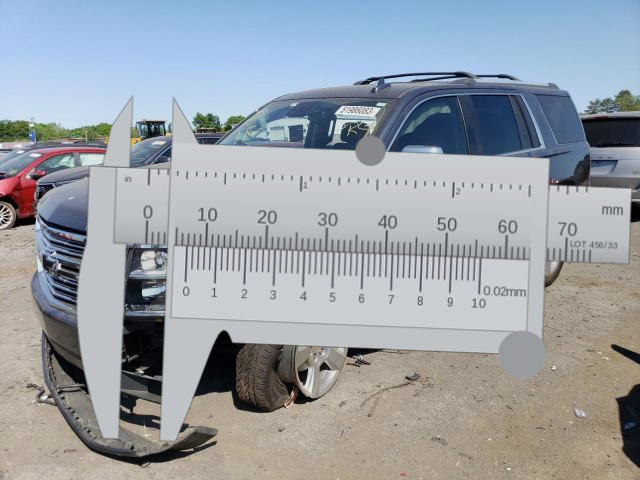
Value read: 6.8 mm
